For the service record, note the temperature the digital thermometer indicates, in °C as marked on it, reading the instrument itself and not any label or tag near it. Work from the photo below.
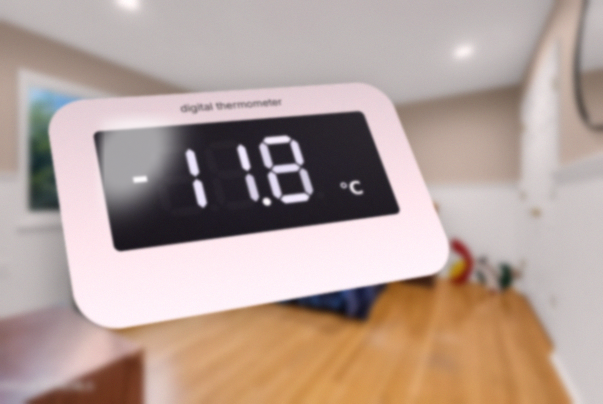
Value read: -11.8 °C
